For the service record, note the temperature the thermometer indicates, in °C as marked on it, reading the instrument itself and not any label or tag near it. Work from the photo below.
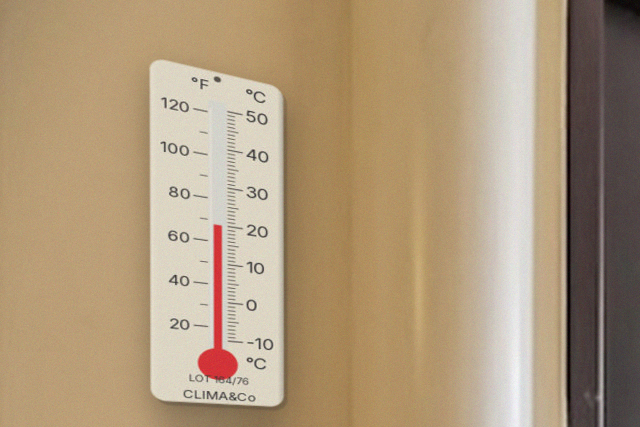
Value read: 20 °C
